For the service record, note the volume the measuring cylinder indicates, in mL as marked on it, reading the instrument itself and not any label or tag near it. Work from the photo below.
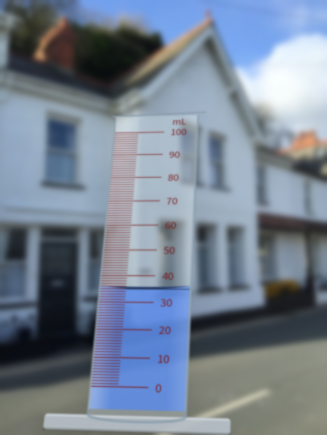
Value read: 35 mL
